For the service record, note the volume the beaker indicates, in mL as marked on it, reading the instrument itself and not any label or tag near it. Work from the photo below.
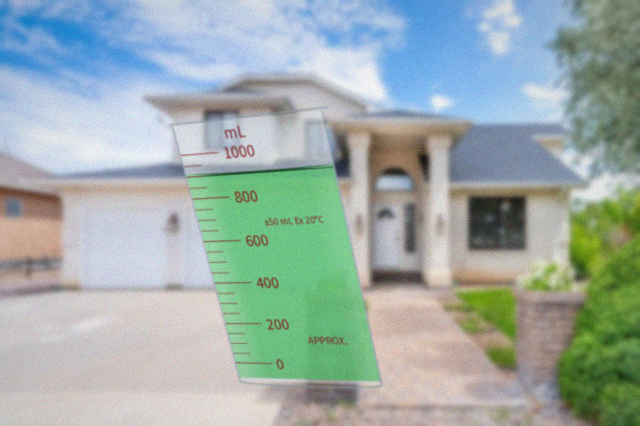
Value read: 900 mL
